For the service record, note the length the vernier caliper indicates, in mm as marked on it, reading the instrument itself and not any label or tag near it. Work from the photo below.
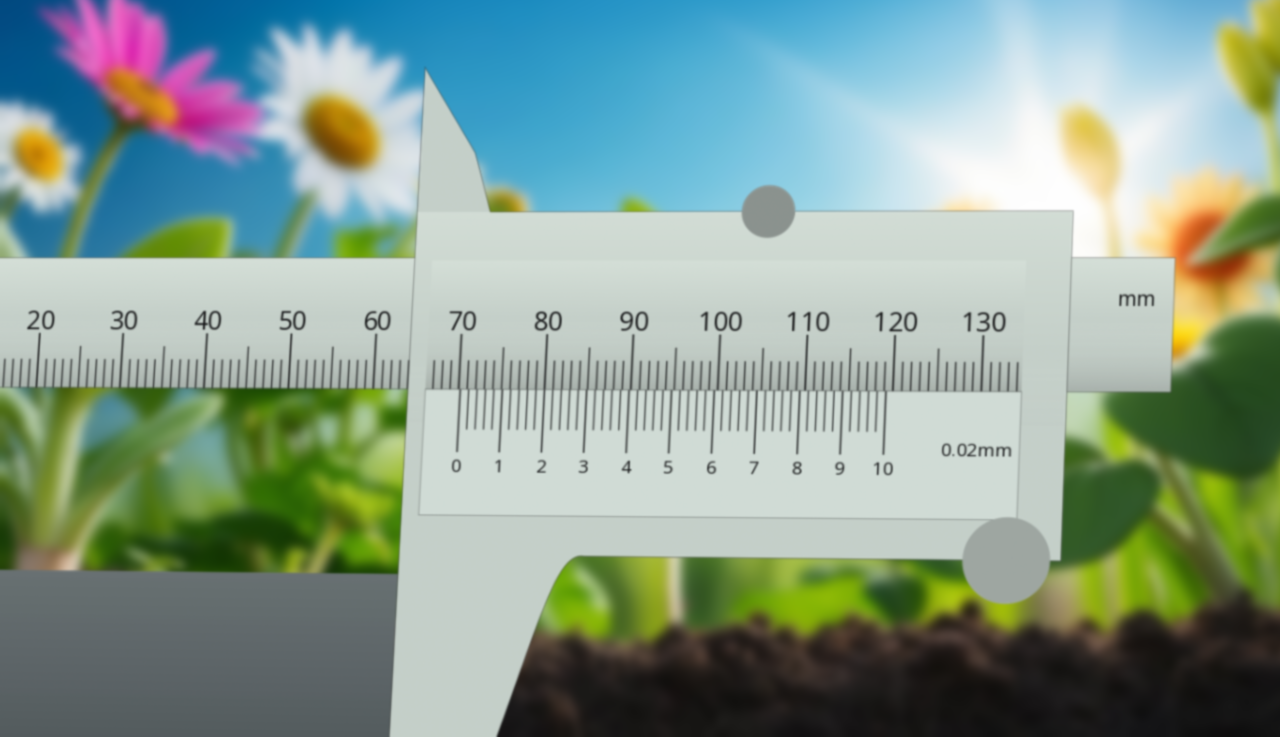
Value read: 70.2 mm
